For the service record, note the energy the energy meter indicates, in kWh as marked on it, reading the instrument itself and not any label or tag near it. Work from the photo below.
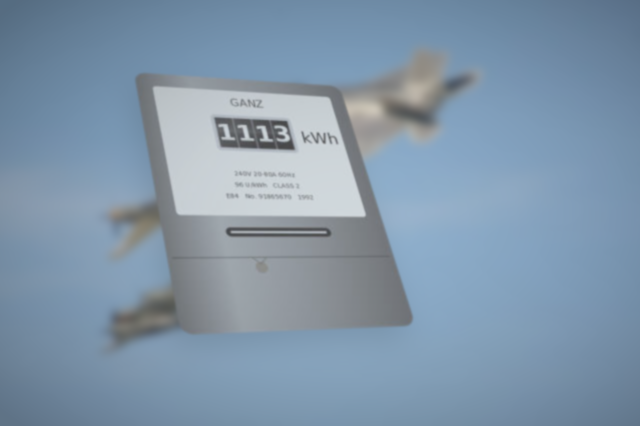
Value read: 1113 kWh
